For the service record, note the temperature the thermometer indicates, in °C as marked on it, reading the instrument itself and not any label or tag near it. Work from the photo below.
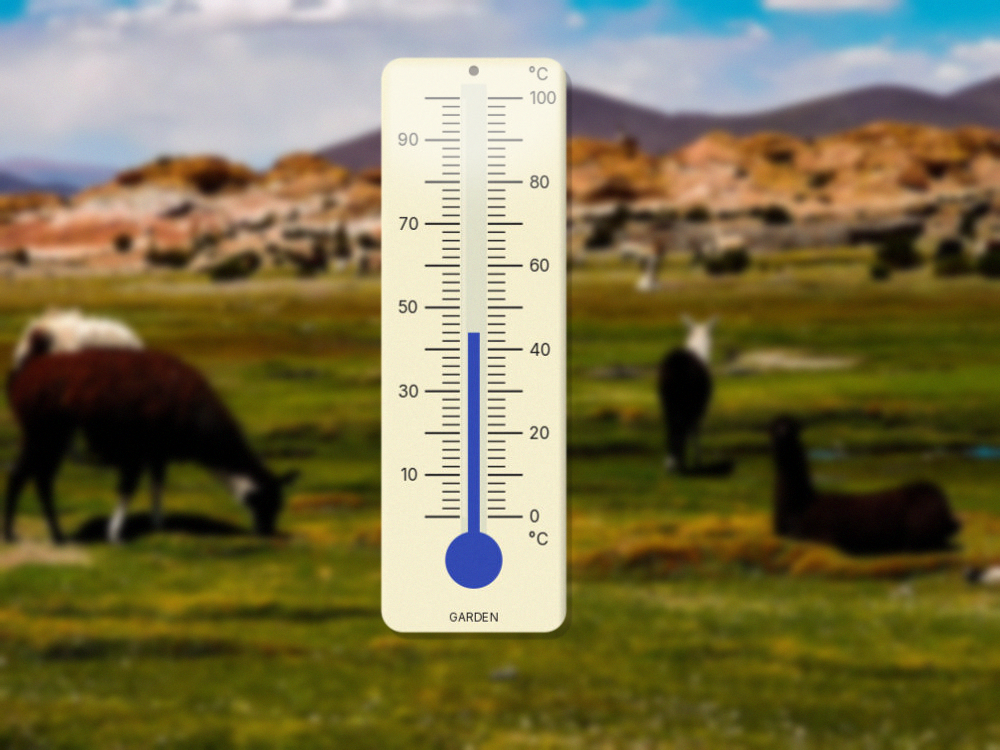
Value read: 44 °C
